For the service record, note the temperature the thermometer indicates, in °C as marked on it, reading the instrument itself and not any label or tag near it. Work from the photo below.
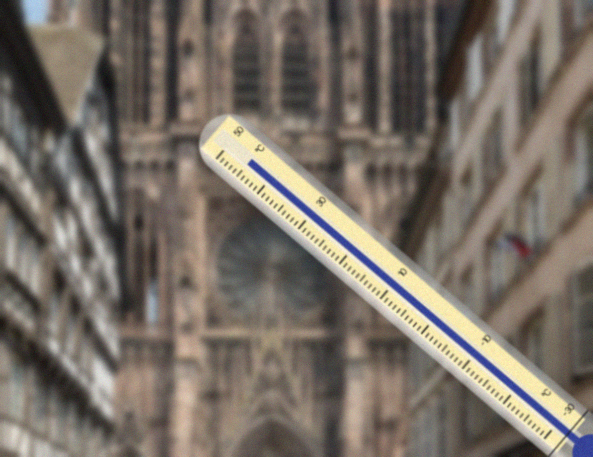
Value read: 45 °C
